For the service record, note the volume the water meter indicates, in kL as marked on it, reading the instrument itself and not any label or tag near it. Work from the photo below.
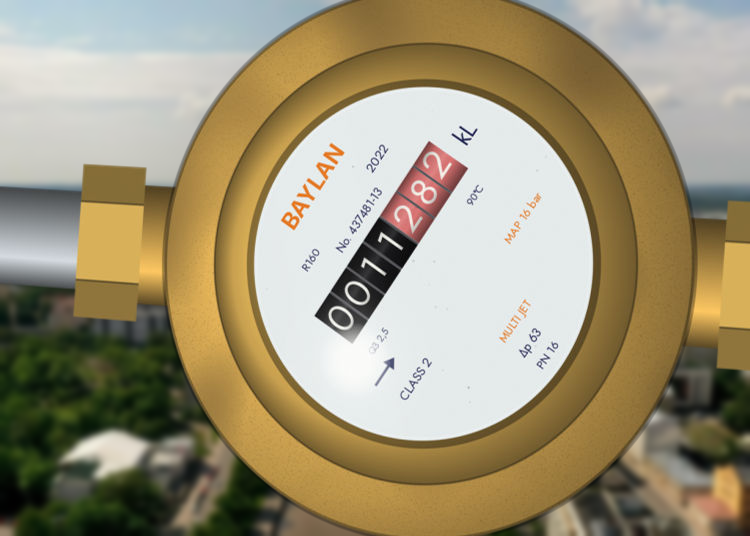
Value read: 11.282 kL
